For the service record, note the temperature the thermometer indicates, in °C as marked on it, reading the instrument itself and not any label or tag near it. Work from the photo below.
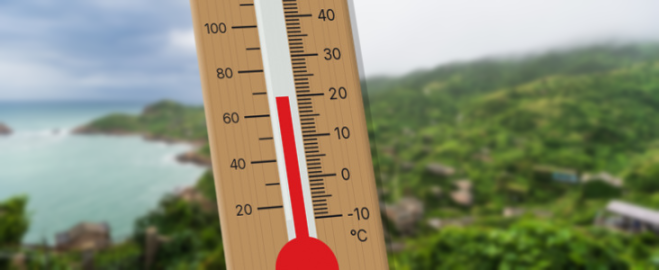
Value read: 20 °C
